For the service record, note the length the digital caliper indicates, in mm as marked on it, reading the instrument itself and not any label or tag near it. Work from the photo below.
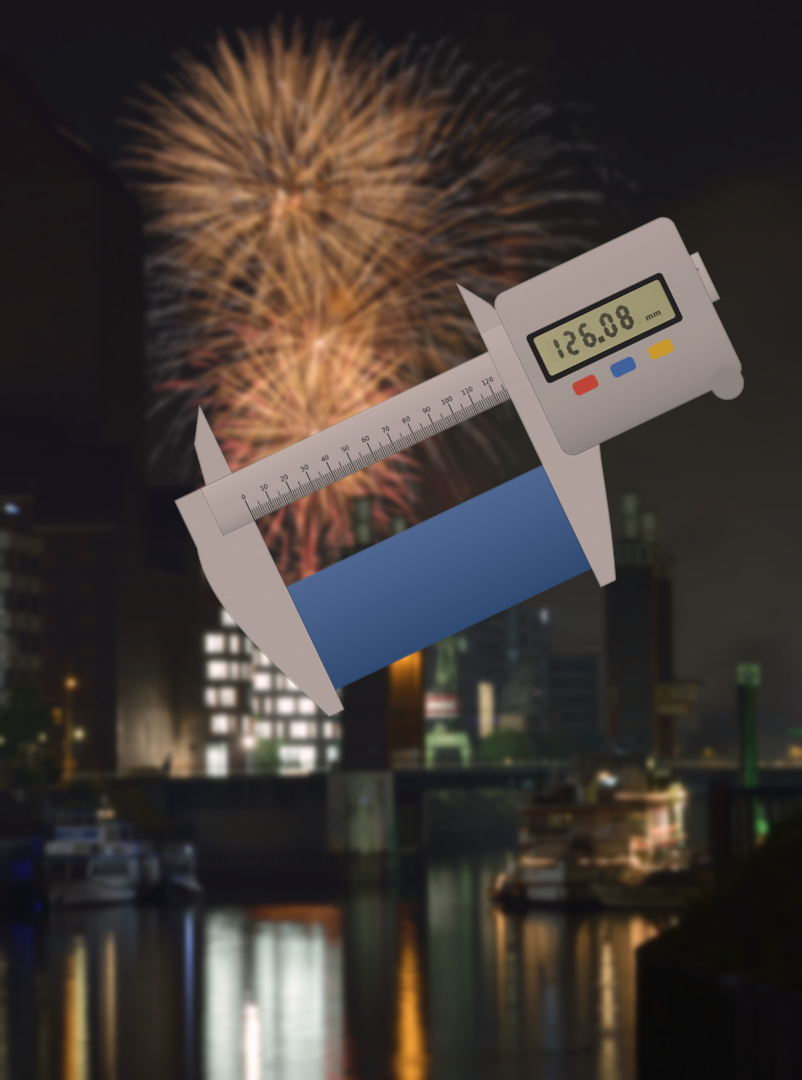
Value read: 126.08 mm
